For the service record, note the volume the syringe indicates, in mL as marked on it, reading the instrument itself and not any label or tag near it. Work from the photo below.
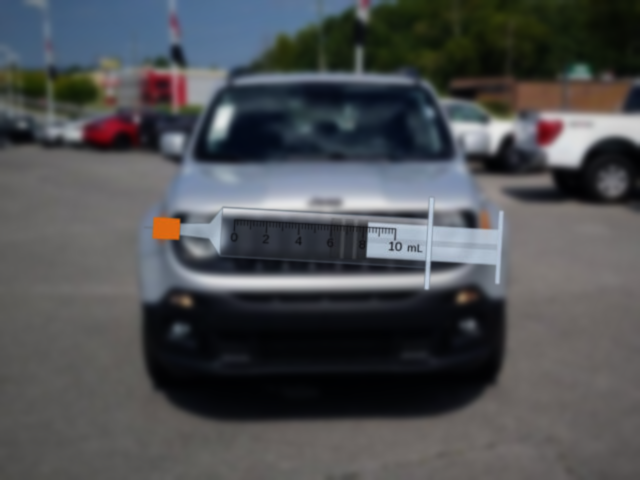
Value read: 6 mL
